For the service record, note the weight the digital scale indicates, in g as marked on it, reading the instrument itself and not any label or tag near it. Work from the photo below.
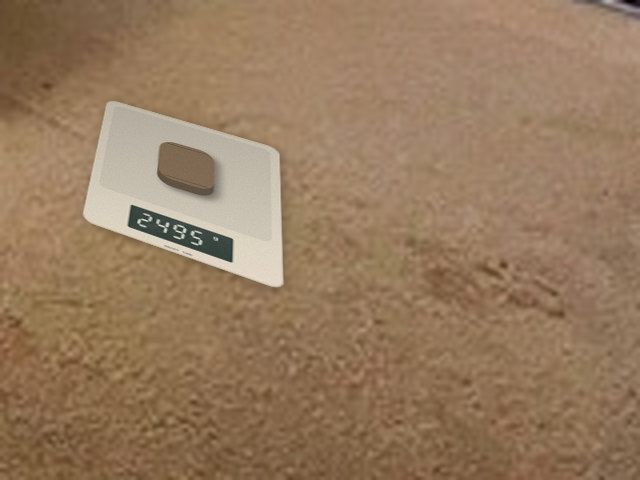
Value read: 2495 g
